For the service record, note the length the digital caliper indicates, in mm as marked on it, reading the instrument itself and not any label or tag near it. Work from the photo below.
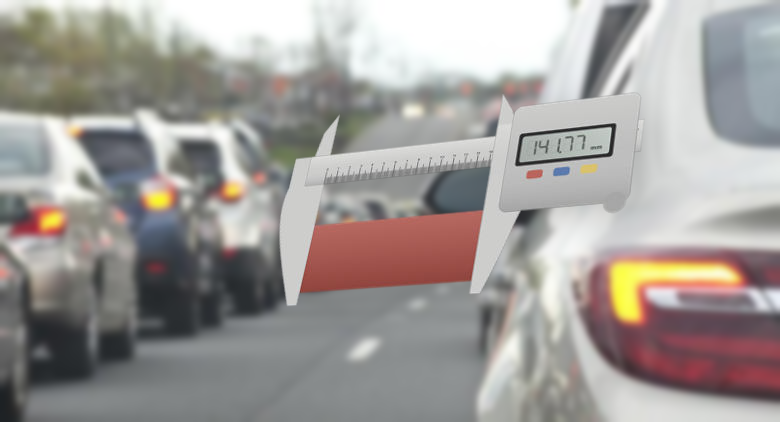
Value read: 141.77 mm
